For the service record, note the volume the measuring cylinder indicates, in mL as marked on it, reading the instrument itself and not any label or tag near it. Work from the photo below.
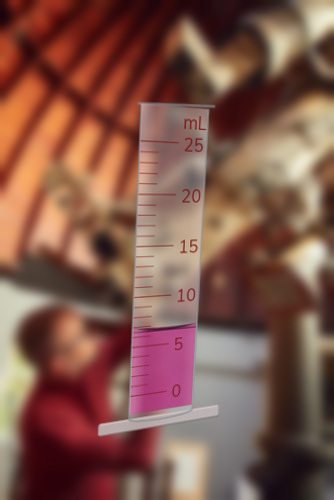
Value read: 6.5 mL
